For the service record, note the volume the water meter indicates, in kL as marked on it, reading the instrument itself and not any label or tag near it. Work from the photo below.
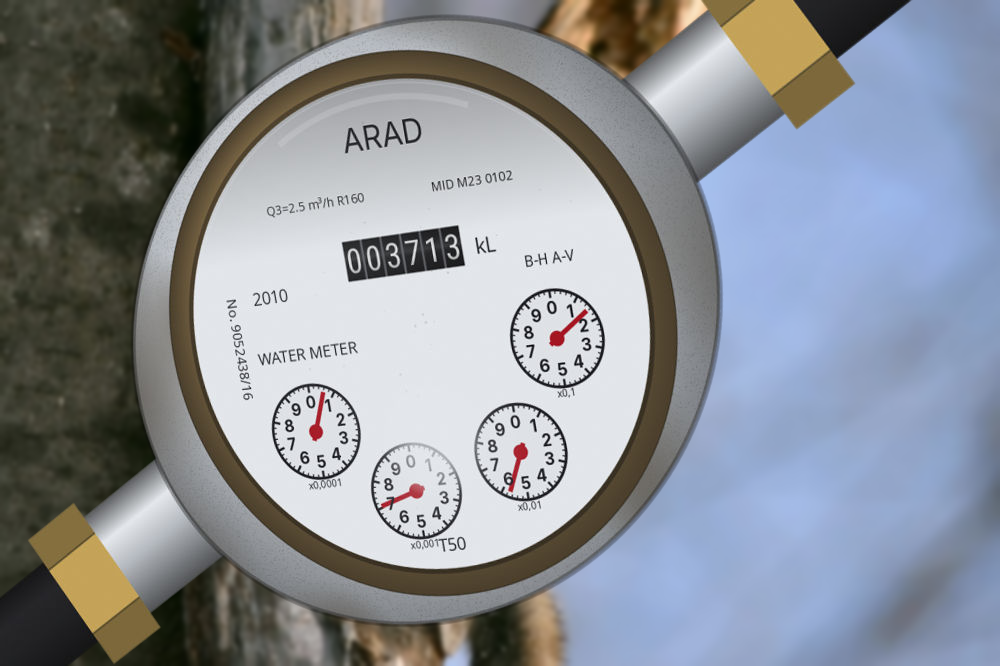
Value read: 3713.1570 kL
